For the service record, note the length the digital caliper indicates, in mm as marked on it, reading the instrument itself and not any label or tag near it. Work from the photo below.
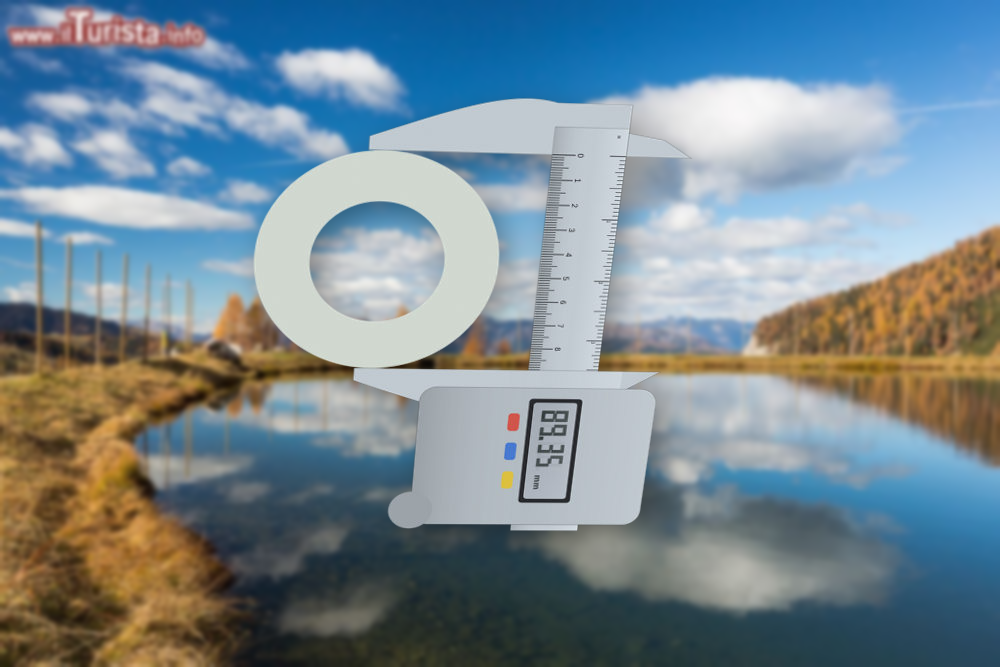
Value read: 89.35 mm
